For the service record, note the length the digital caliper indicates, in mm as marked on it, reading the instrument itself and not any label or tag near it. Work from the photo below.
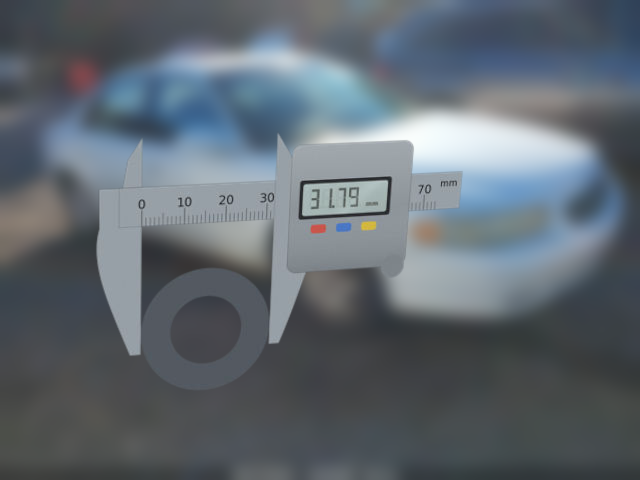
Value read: 31.79 mm
